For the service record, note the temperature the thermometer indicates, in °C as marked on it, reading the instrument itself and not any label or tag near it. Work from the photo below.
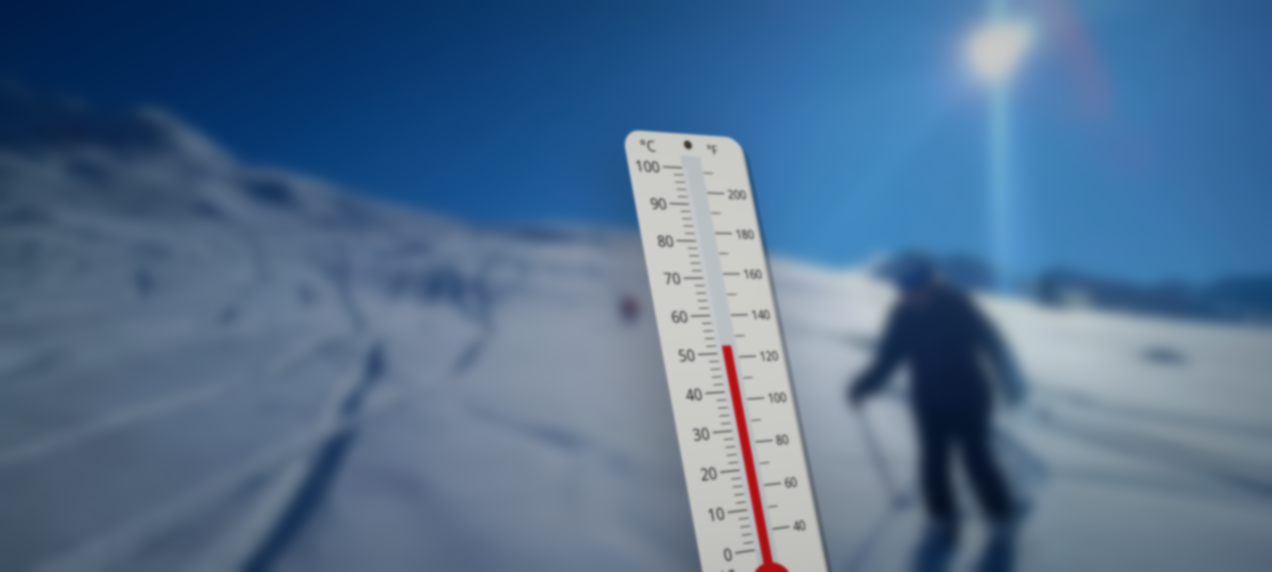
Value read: 52 °C
